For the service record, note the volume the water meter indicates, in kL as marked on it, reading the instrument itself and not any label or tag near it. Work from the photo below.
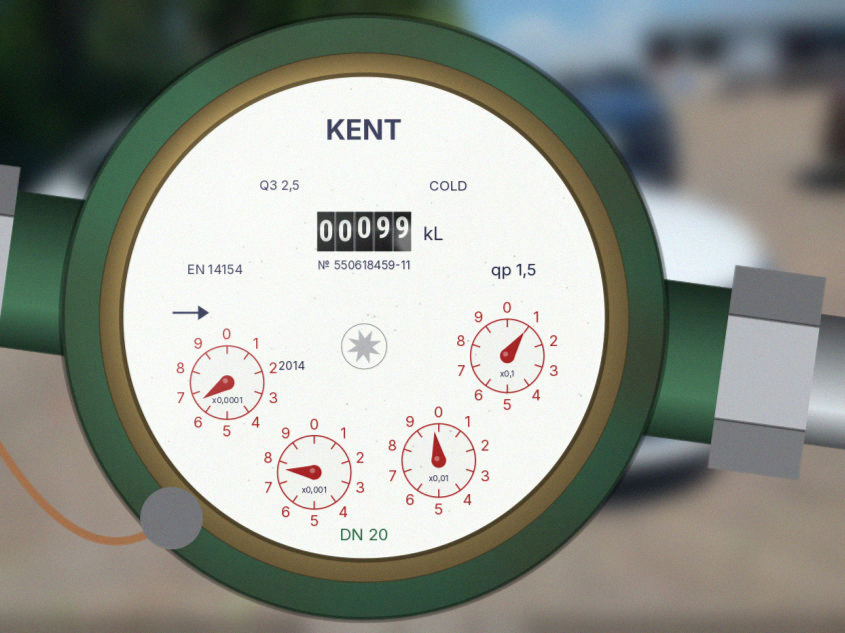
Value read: 99.0976 kL
